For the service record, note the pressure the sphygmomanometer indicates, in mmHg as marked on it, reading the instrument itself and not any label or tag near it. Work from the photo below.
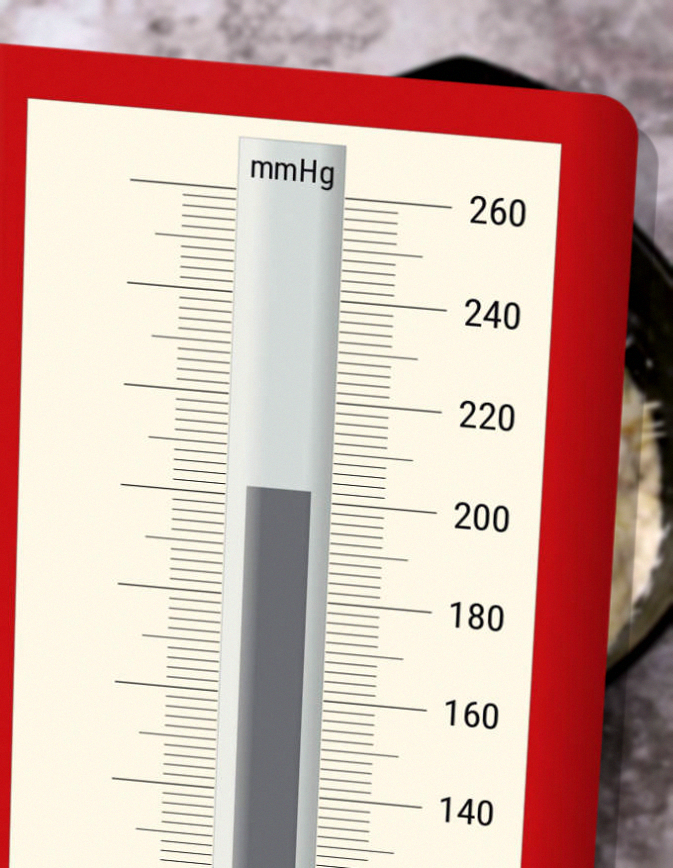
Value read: 202 mmHg
